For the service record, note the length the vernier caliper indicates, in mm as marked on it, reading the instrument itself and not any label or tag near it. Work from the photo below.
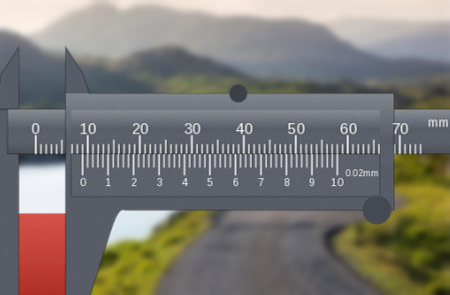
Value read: 9.0 mm
